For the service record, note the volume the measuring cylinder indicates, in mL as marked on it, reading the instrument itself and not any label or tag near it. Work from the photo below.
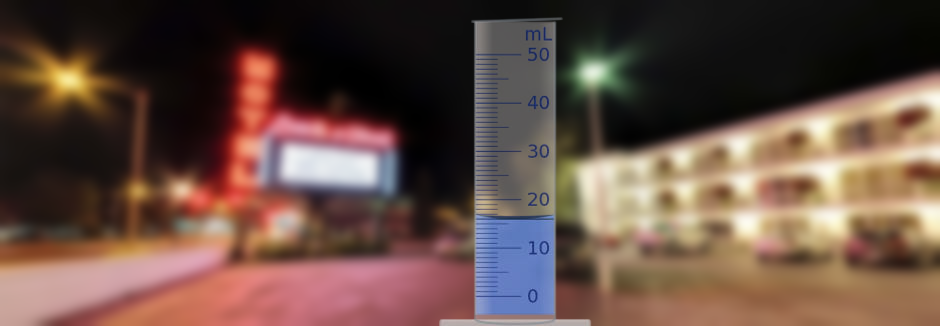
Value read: 16 mL
